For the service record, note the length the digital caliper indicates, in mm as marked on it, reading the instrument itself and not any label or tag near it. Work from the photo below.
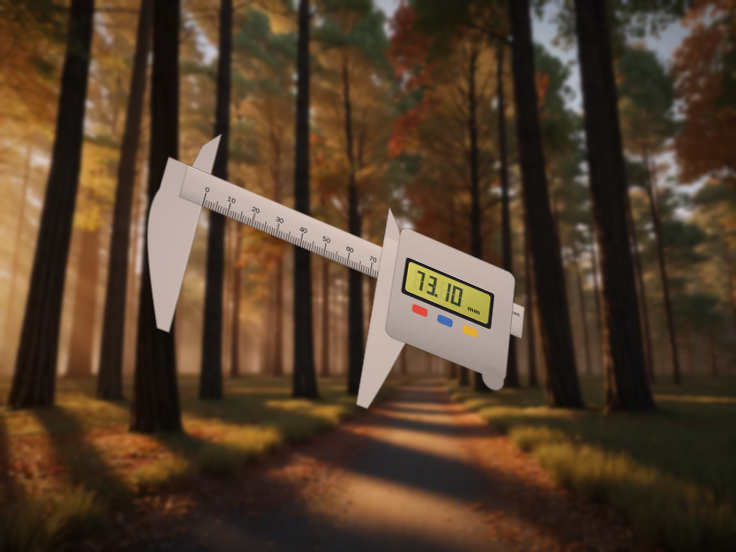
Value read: 73.10 mm
